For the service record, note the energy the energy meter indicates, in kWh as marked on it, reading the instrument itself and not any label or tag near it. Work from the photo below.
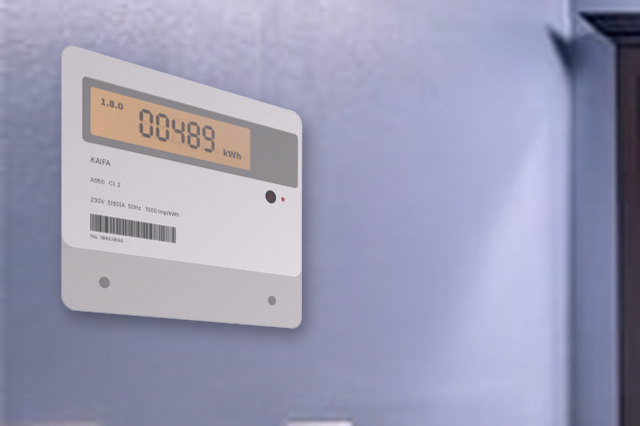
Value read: 489 kWh
